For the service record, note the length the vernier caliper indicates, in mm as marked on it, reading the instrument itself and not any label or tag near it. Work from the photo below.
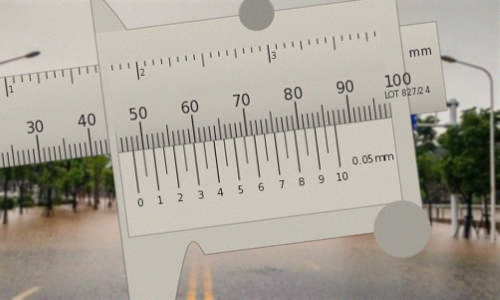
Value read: 48.0 mm
